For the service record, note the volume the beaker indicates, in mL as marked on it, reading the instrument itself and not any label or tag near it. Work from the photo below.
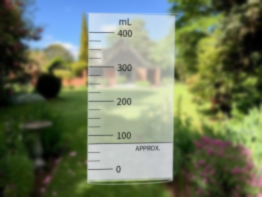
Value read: 75 mL
